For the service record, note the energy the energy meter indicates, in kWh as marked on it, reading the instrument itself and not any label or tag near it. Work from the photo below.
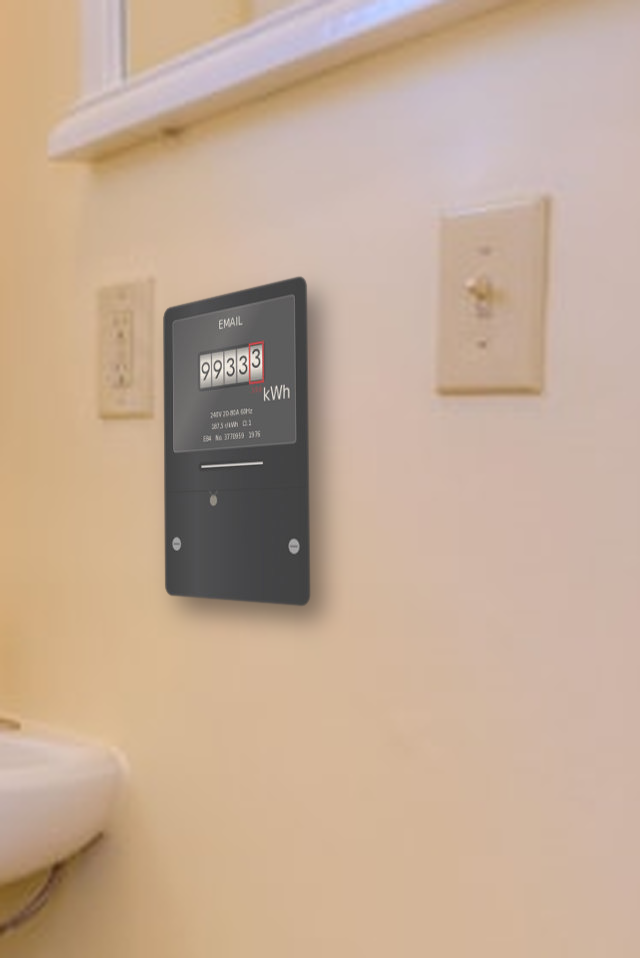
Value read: 9933.3 kWh
